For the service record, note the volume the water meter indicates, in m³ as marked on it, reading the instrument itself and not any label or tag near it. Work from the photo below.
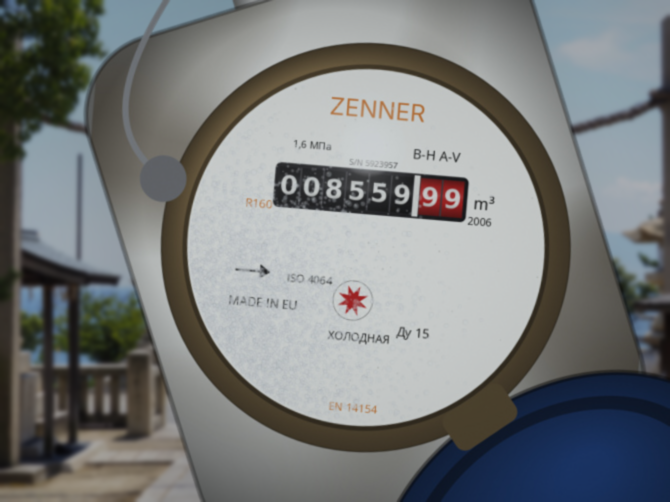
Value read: 8559.99 m³
